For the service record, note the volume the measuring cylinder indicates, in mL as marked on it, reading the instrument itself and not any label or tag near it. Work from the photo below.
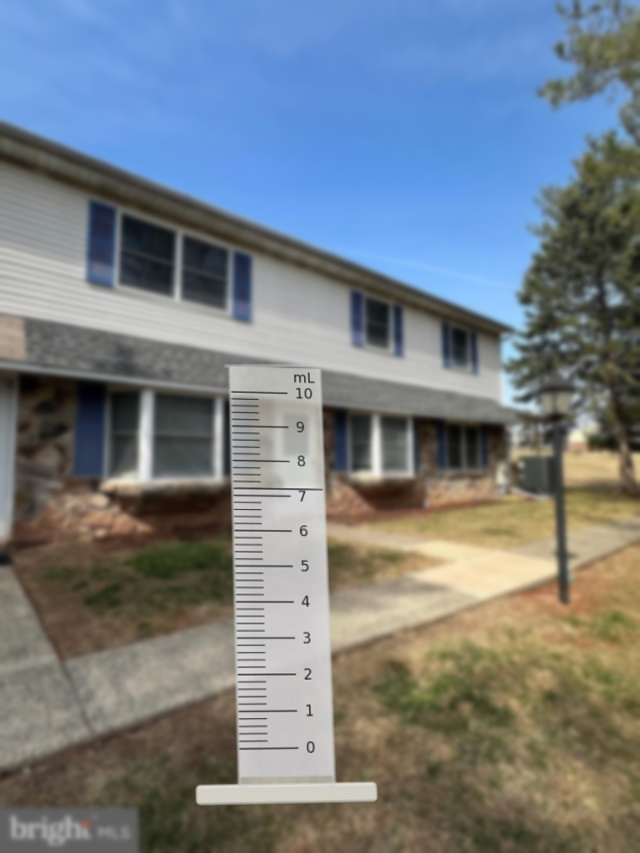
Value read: 7.2 mL
